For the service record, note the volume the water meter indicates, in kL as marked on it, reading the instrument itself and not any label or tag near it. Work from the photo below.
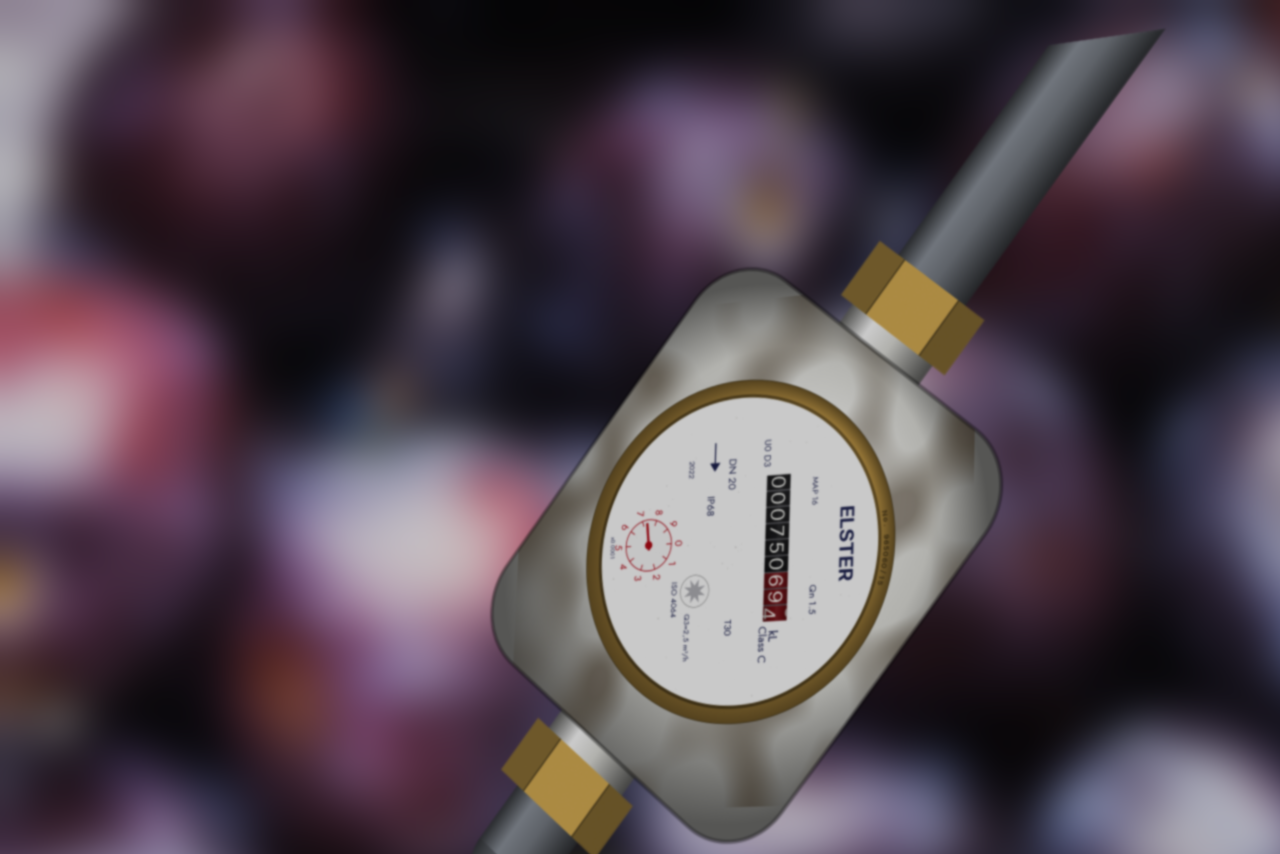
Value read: 750.6937 kL
